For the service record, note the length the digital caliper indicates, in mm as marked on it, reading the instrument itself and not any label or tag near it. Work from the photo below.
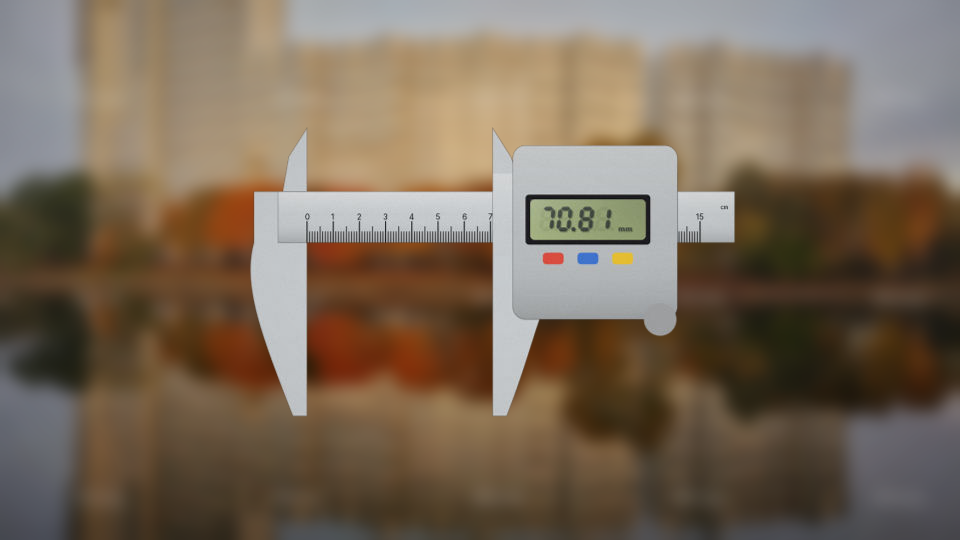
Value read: 70.81 mm
